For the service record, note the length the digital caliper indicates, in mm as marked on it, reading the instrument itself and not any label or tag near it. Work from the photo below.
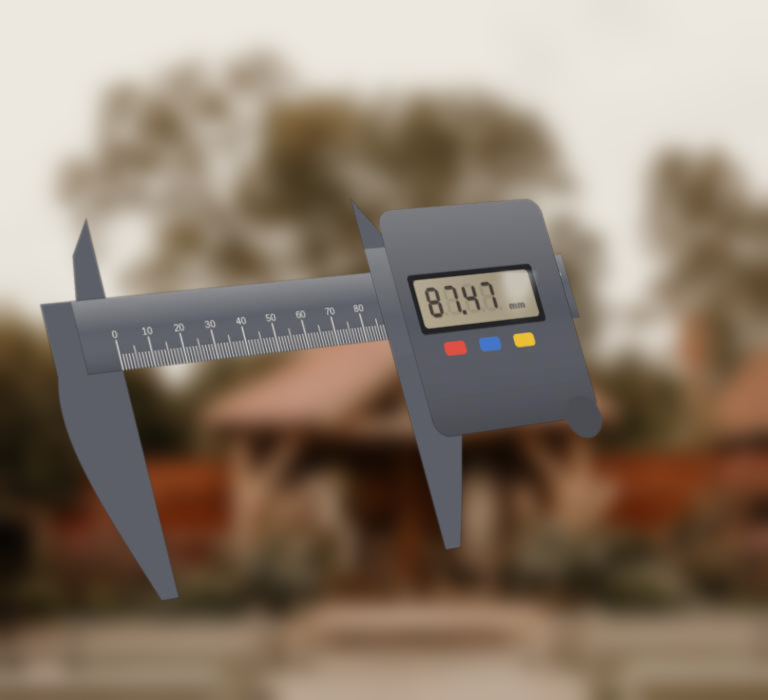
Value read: 87.47 mm
